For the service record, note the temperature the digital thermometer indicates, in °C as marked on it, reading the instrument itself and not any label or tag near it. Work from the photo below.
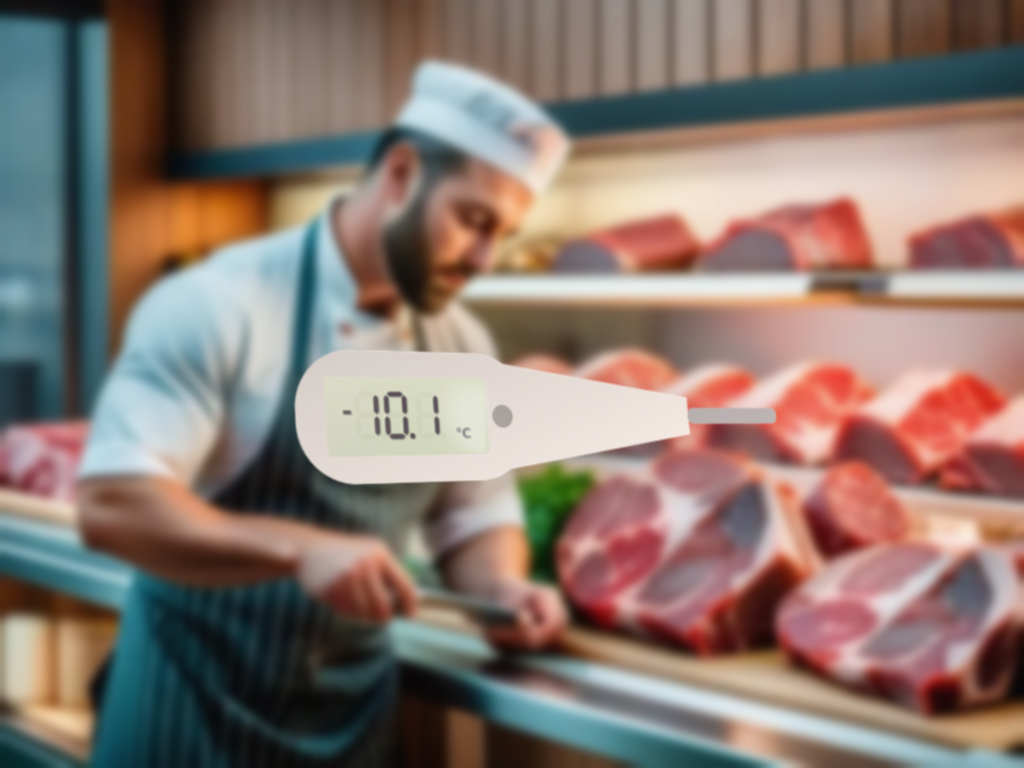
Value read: -10.1 °C
